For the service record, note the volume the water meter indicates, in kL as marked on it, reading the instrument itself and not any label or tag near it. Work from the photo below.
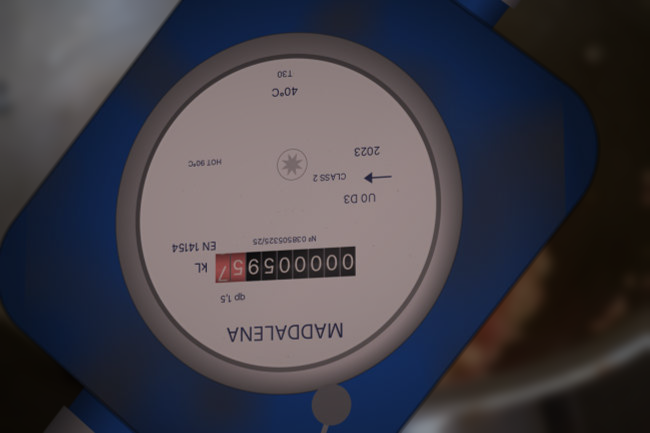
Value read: 59.57 kL
